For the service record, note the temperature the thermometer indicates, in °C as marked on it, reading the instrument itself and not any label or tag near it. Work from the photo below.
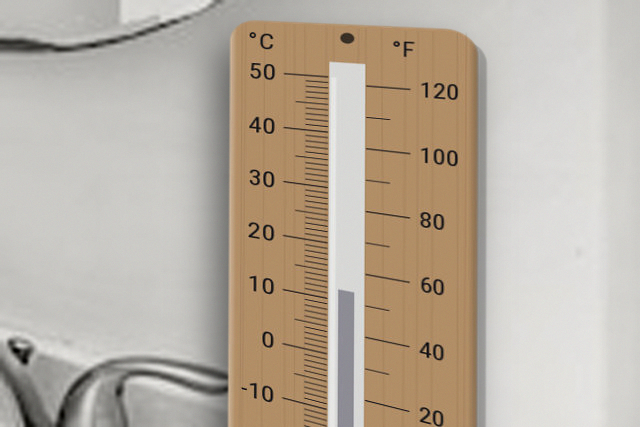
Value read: 12 °C
